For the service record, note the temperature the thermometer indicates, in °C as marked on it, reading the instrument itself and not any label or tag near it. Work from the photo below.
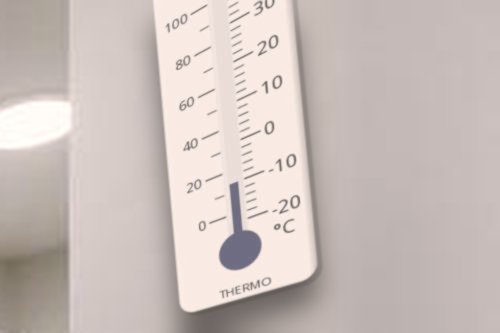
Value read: -10 °C
